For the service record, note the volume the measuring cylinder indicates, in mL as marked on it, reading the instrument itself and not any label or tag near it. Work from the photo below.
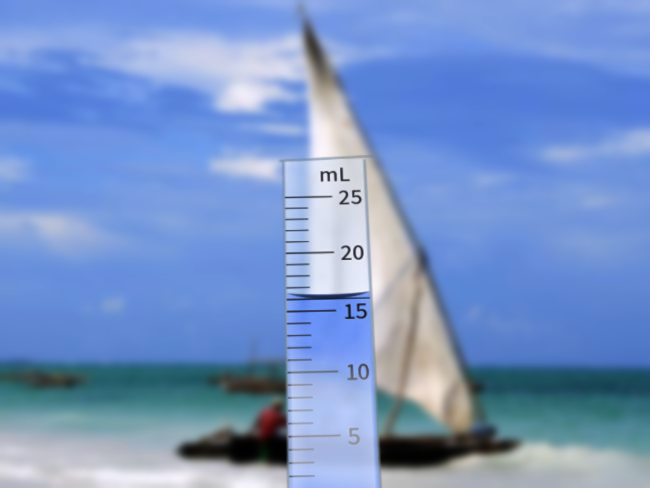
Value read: 16 mL
